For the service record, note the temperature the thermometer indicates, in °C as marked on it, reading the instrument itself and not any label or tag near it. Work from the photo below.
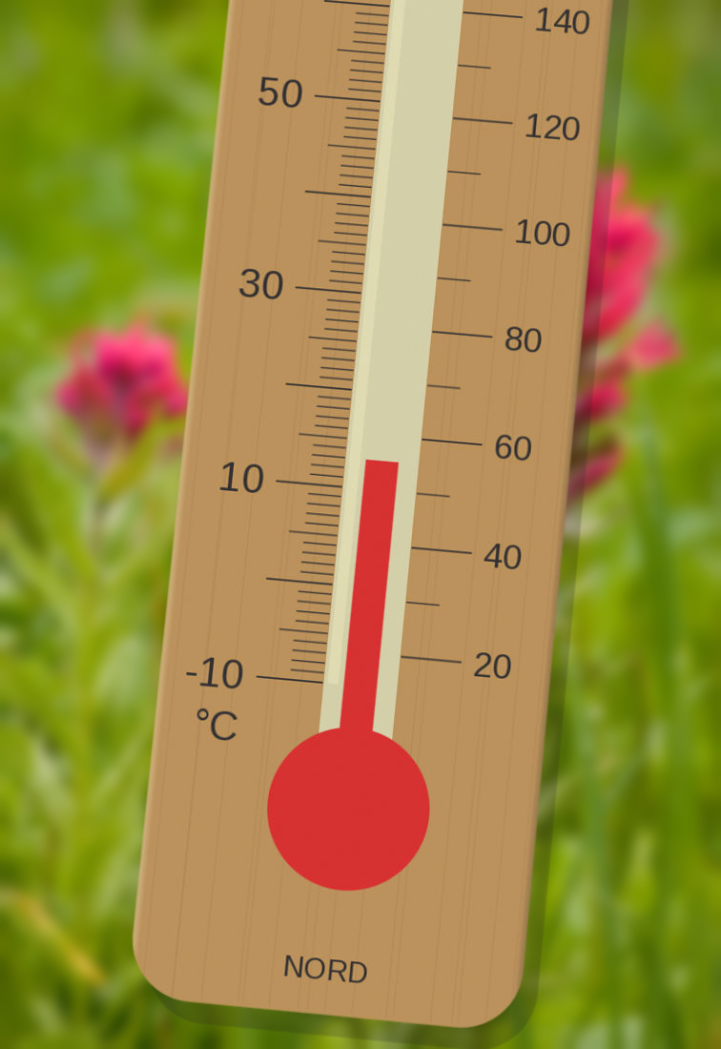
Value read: 13 °C
